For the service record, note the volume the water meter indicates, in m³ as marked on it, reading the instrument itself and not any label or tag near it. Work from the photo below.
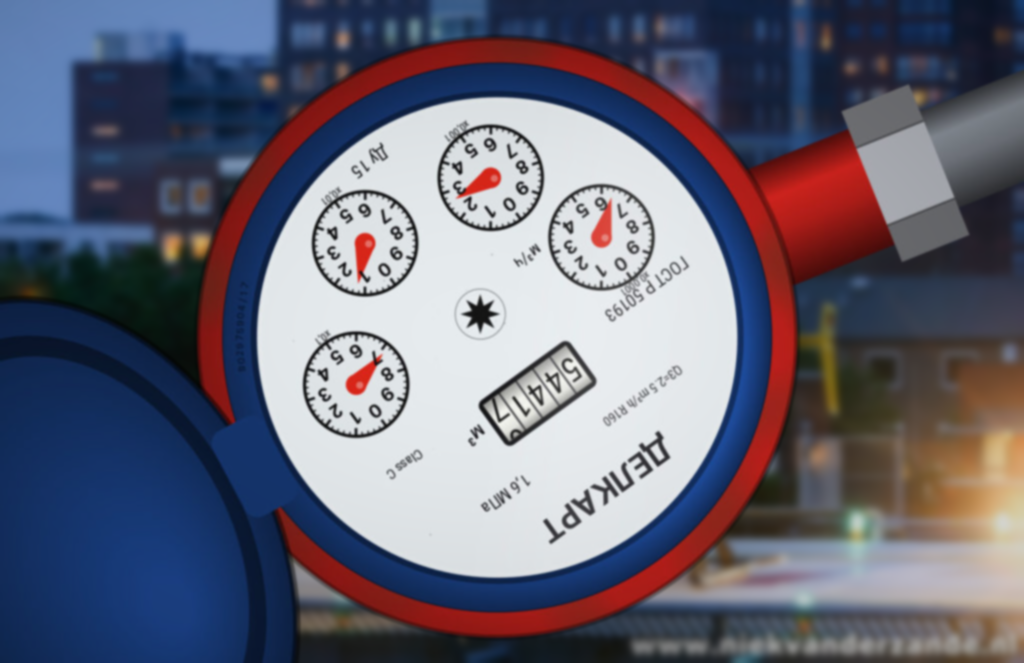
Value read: 54416.7126 m³
